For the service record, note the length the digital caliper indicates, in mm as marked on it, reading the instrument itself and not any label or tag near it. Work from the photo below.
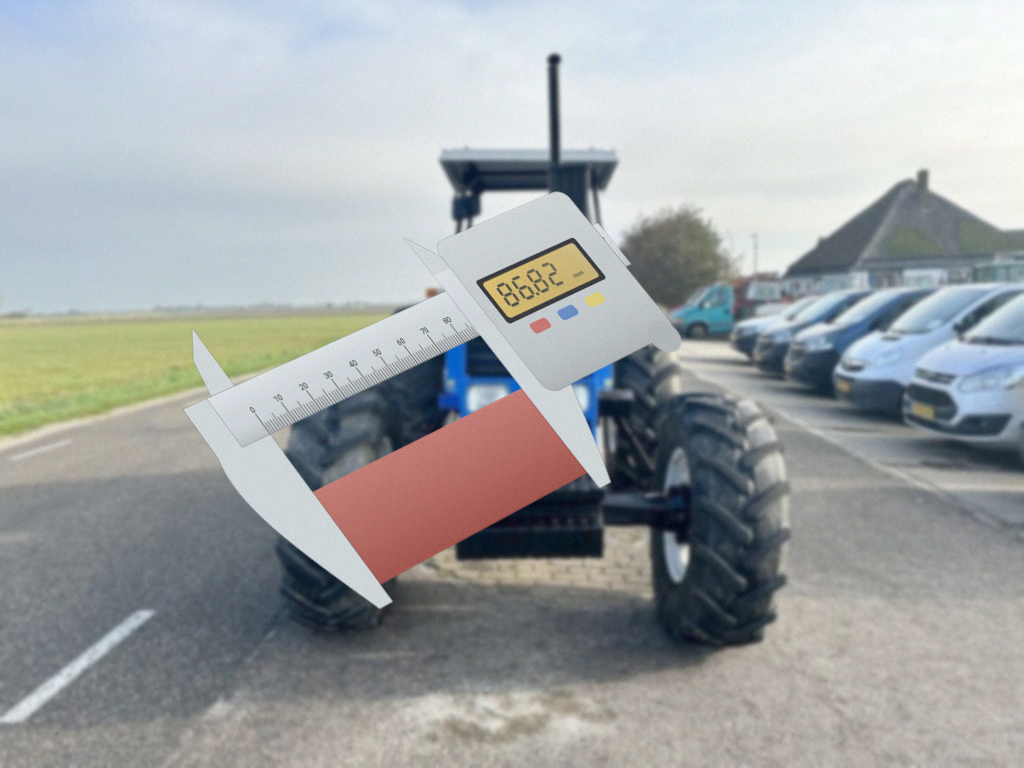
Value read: 86.82 mm
